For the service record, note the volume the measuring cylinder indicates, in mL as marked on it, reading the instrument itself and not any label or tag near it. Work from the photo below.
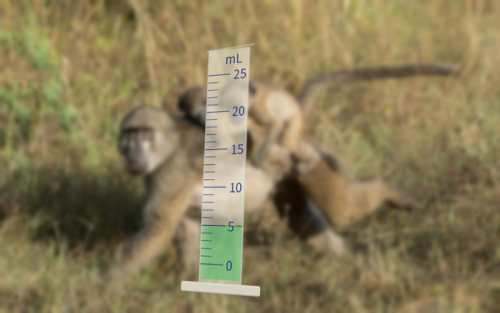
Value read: 5 mL
